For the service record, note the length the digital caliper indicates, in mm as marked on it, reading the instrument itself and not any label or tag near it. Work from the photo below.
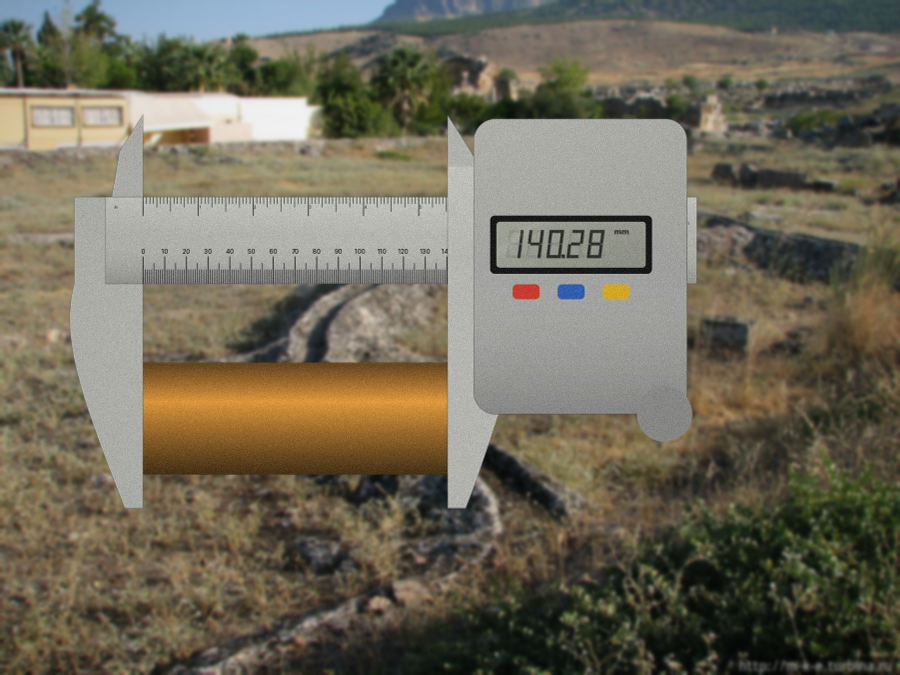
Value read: 140.28 mm
